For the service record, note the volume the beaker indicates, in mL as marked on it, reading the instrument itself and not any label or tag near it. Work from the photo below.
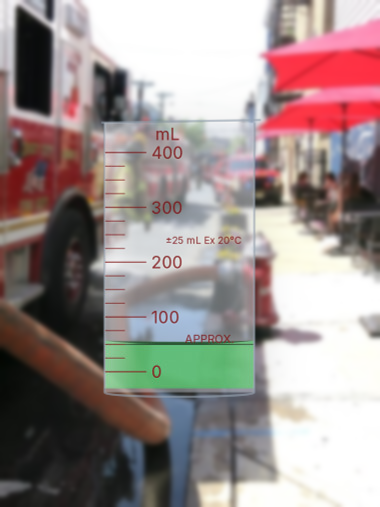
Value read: 50 mL
